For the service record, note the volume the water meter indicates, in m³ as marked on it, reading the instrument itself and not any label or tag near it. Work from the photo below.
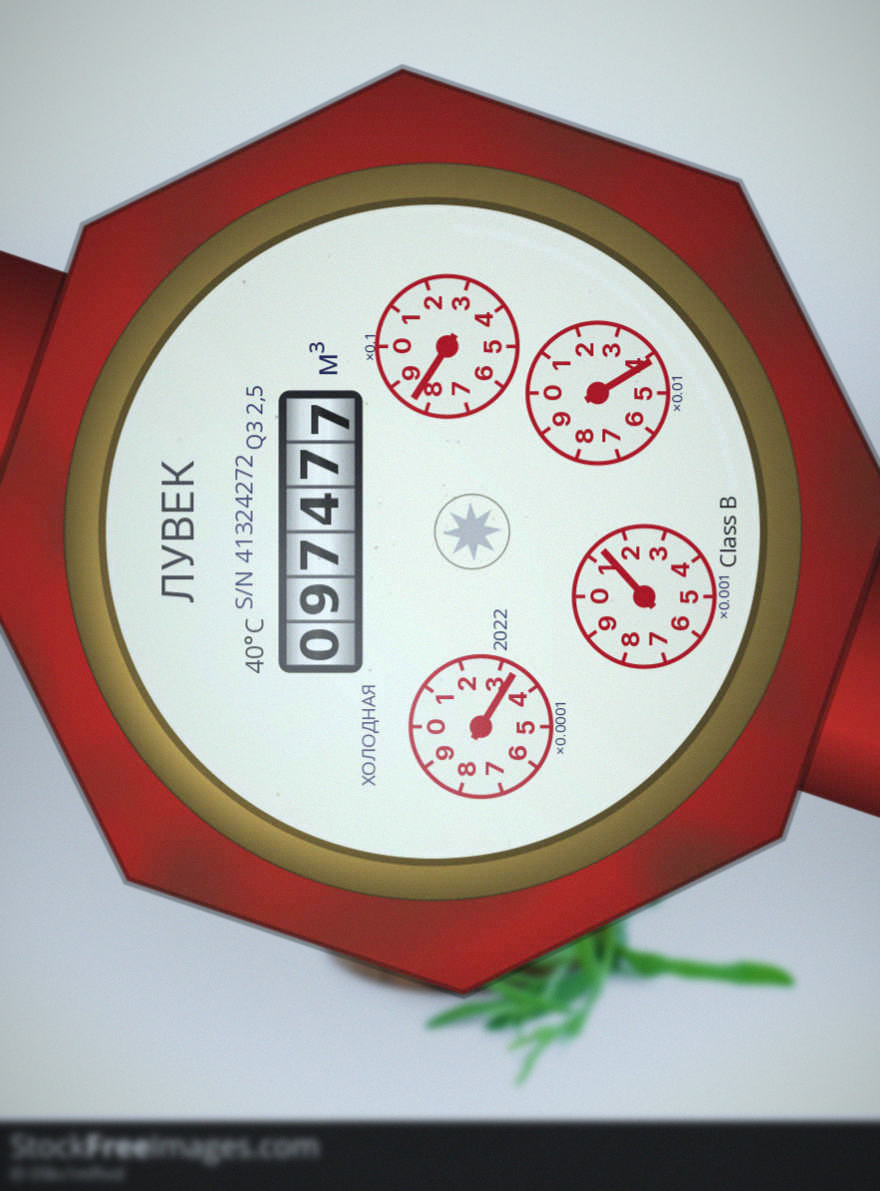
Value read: 97476.8413 m³
